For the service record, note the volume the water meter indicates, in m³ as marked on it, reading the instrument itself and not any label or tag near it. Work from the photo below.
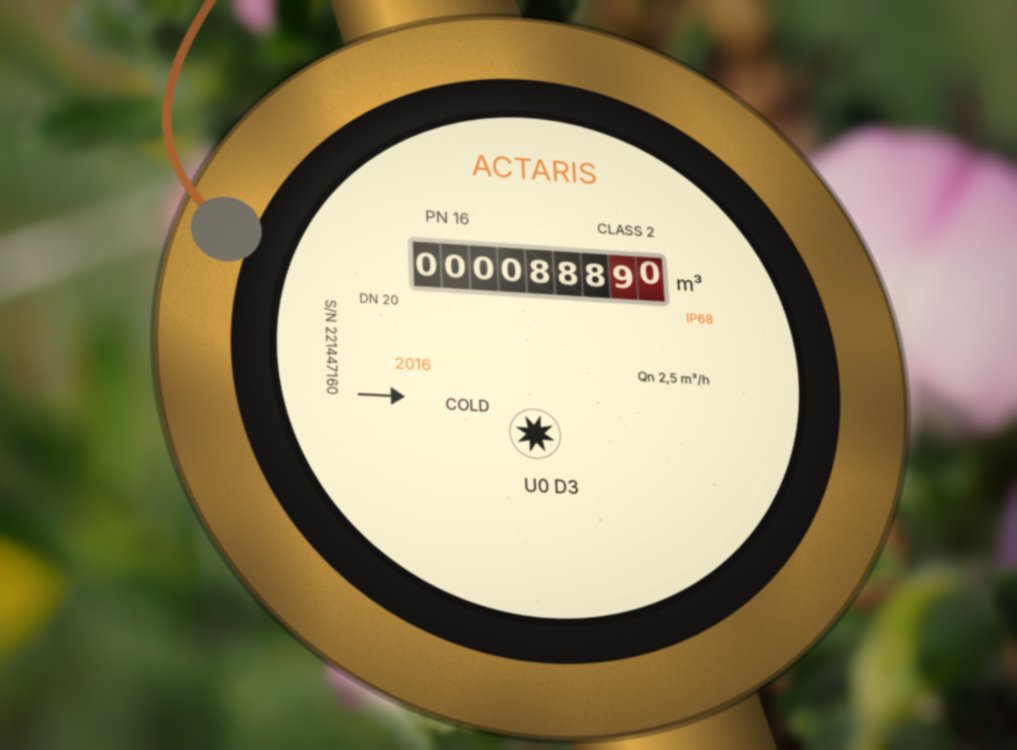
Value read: 888.90 m³
